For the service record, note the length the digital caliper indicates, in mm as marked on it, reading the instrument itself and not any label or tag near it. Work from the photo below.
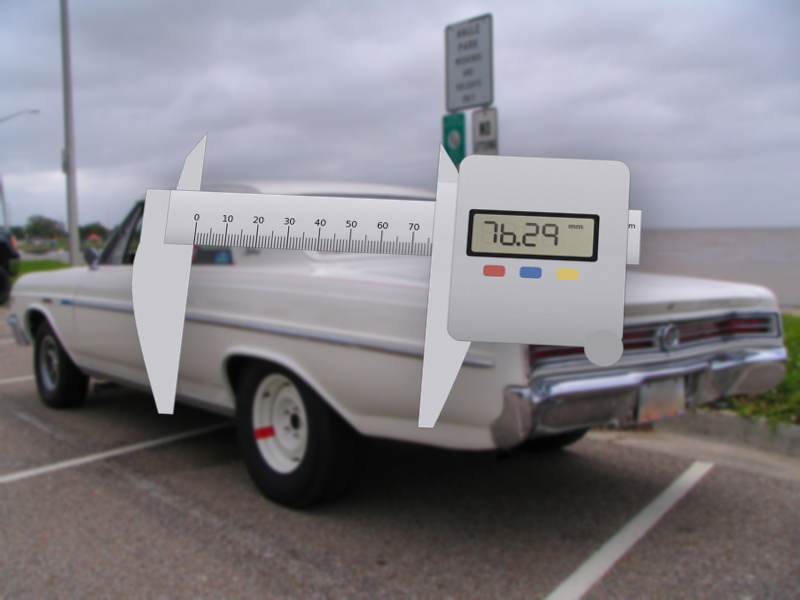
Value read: 76.29 mm
